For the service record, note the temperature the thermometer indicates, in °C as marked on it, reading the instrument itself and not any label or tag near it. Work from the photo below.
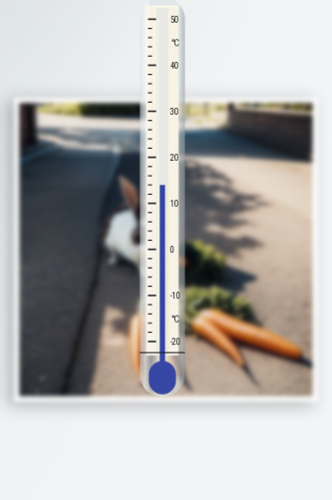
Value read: 14 °C
